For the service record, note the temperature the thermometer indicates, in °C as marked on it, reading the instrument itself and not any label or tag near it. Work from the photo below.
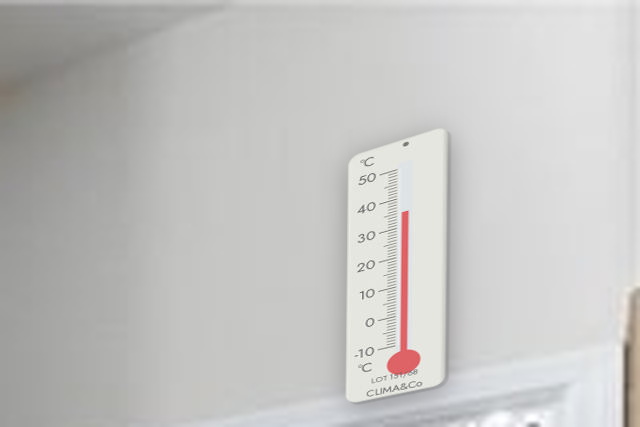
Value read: 35 °C
